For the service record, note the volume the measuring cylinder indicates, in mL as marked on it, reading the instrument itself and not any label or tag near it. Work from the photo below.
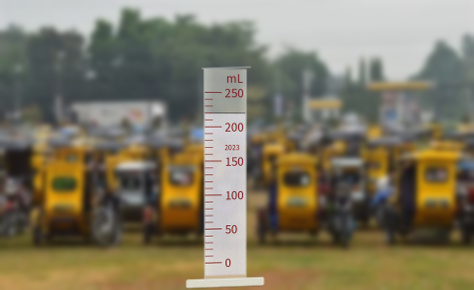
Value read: 220 mL
